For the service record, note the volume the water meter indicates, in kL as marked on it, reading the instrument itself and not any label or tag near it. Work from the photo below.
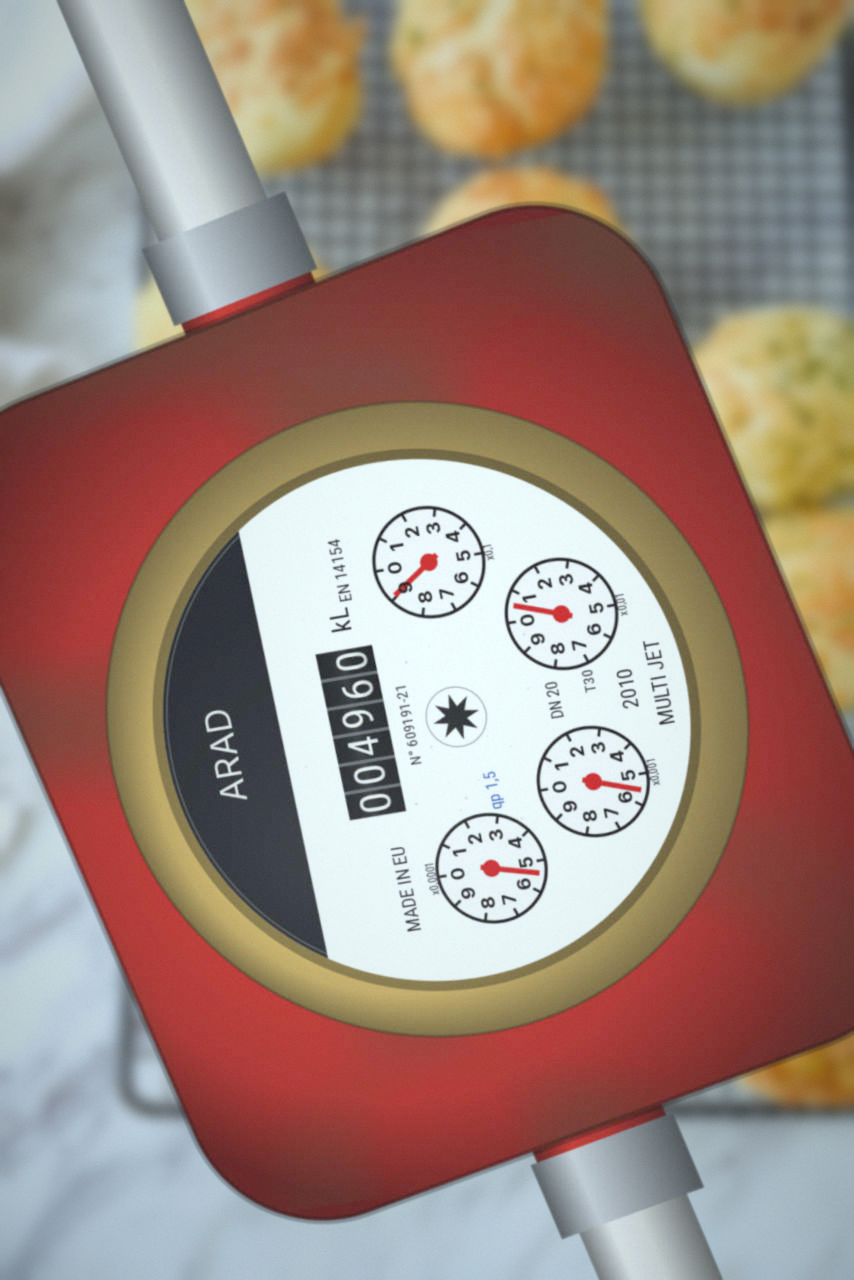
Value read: 4959.9055 kL
